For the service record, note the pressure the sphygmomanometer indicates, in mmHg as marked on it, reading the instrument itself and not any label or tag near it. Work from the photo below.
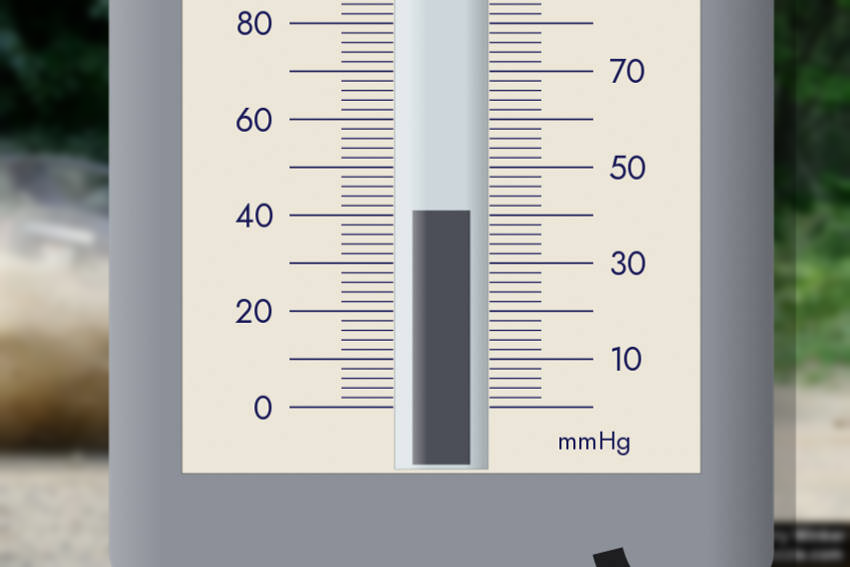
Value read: 41 mmHg
